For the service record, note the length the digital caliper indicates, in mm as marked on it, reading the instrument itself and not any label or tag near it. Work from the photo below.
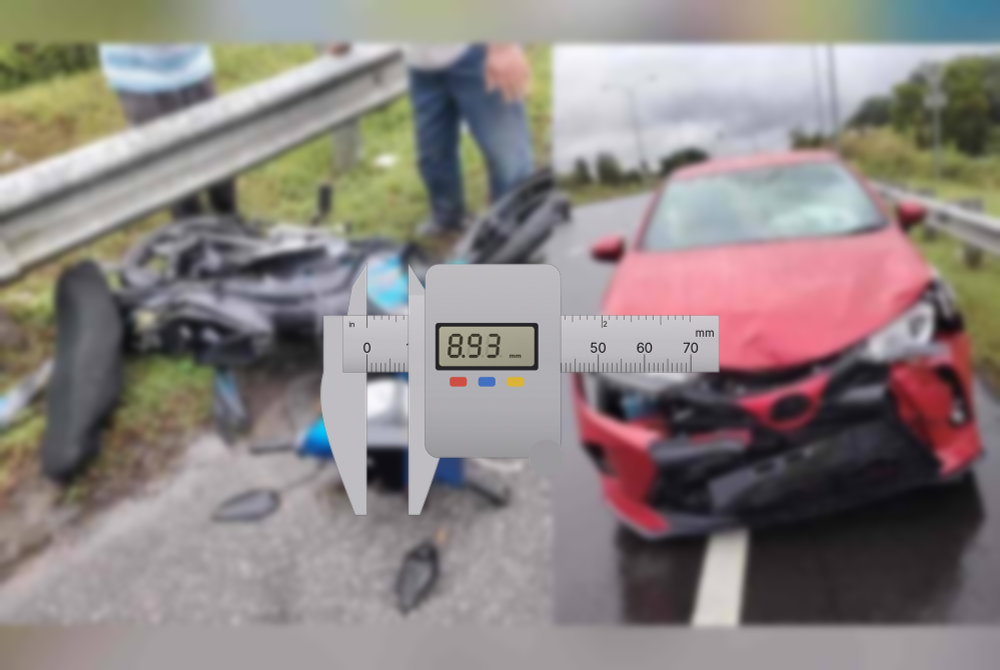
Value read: 8.93 mm
